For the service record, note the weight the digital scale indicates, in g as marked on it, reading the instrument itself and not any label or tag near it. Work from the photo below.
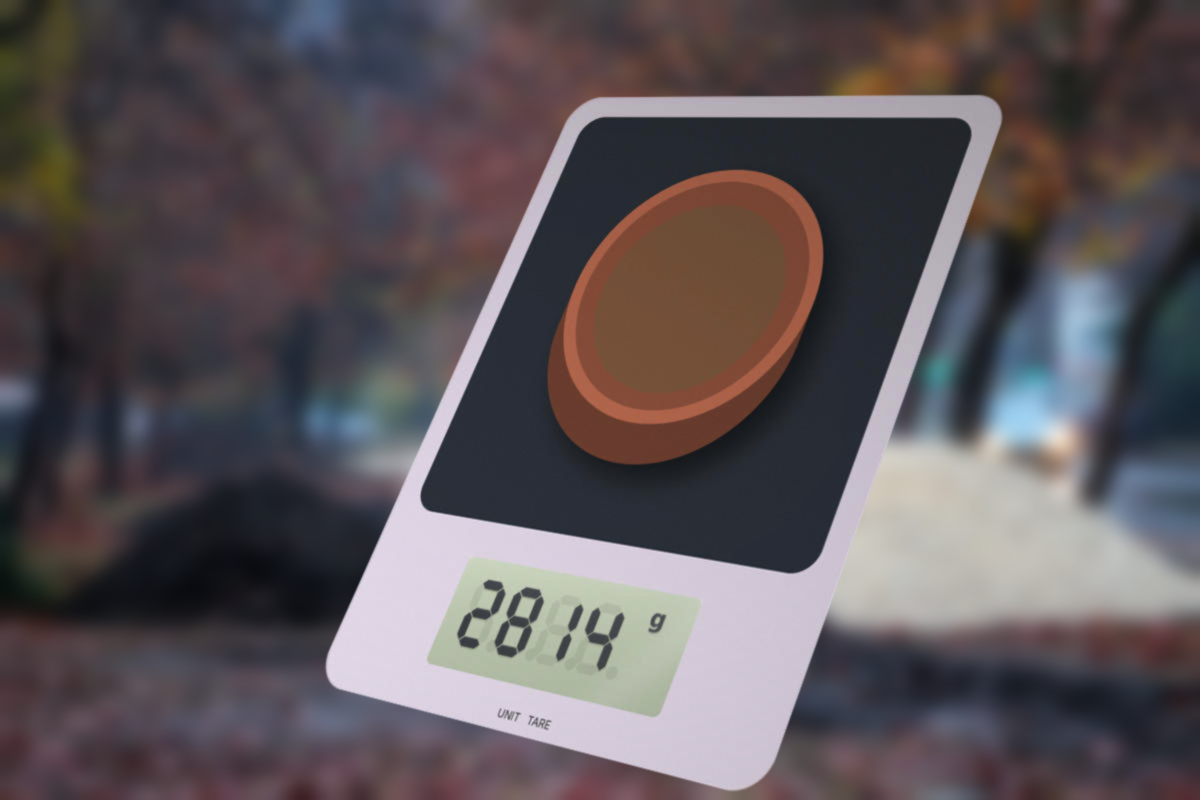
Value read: 2814 g
